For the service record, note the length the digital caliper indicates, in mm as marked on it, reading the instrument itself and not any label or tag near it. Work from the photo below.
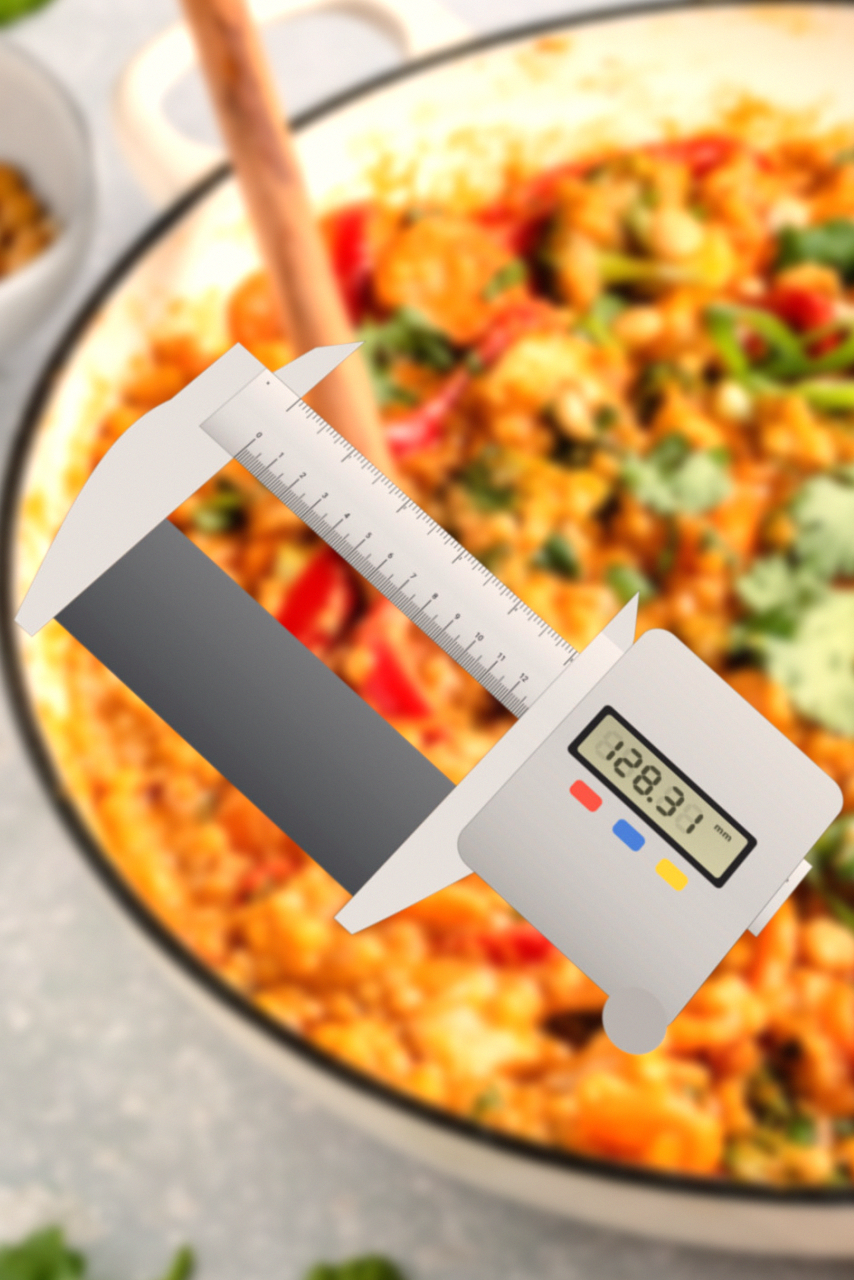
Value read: 128.31 mm
